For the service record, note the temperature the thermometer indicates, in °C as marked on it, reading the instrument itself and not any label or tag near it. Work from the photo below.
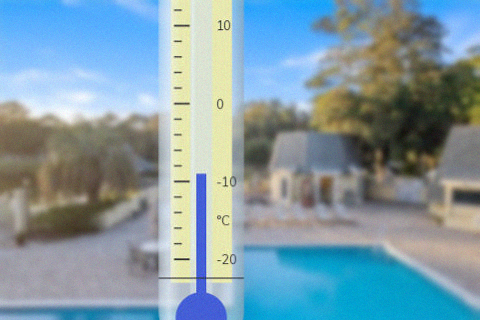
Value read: -9 °C
